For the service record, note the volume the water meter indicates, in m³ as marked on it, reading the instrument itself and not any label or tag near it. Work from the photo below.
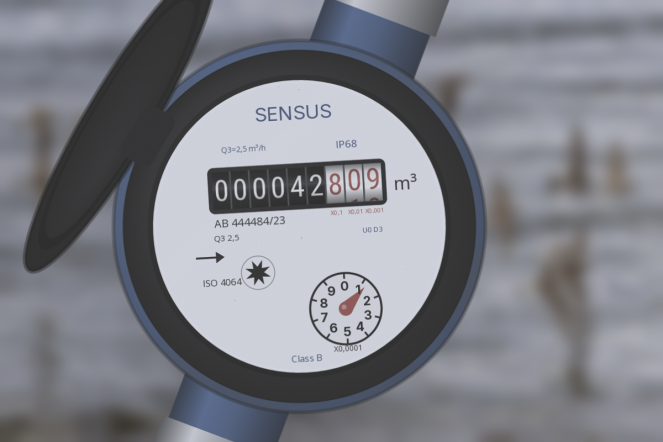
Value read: 42.8091 m³
